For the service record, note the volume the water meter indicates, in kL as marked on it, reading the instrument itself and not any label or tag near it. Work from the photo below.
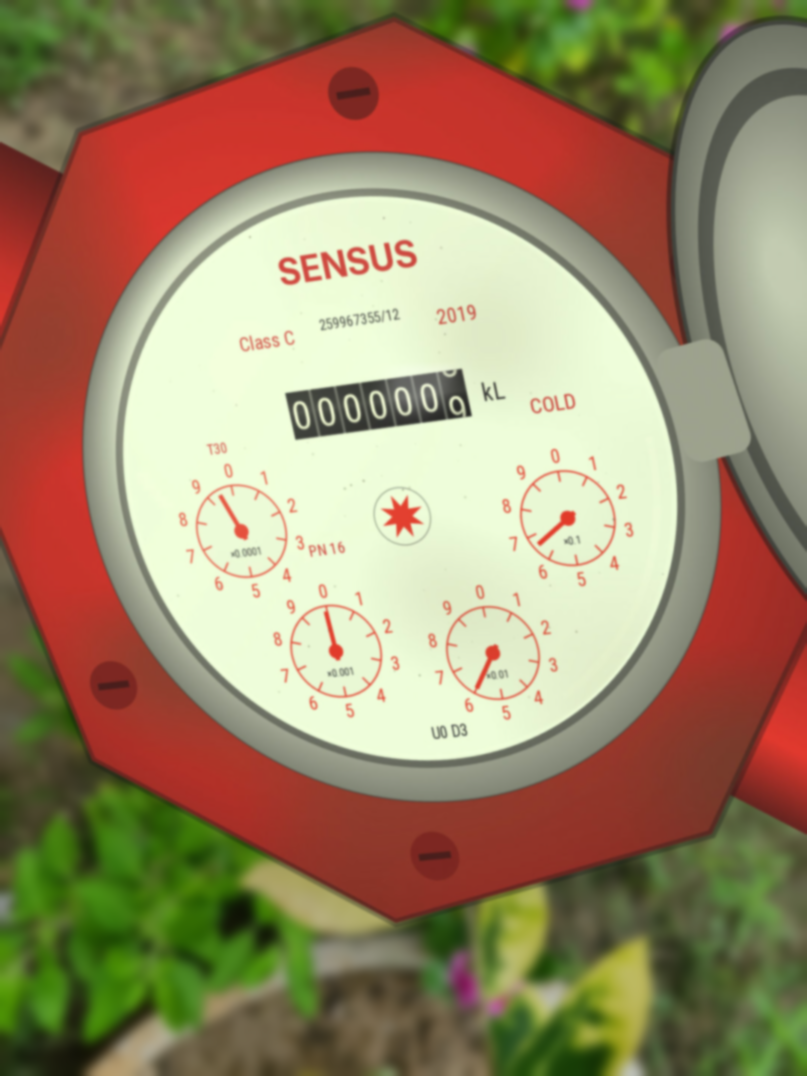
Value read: 8.6599 kL
